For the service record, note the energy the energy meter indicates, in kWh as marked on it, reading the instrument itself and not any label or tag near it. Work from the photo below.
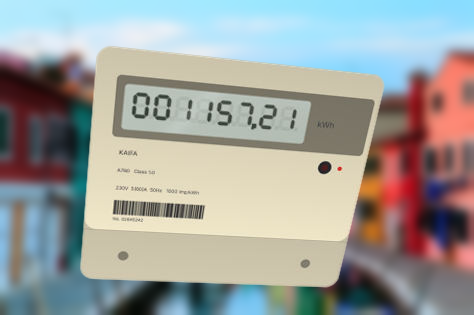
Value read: 1157.21 kWh
